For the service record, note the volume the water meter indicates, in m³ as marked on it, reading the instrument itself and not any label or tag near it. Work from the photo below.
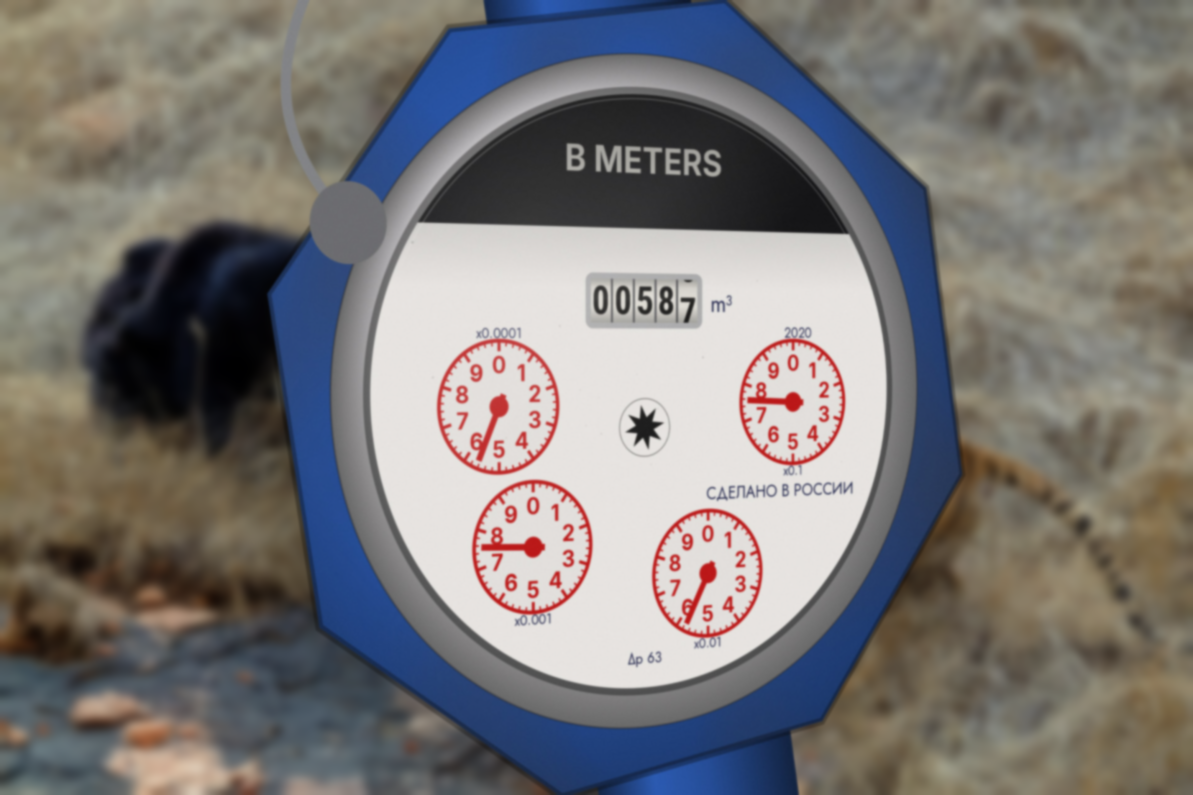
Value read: 586.7575 m³
